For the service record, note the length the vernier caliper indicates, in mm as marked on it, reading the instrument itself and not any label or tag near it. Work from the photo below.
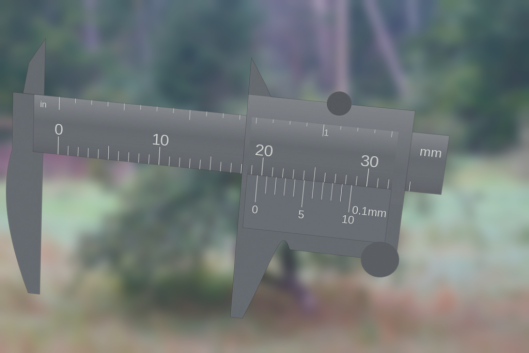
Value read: 19.6 mm
